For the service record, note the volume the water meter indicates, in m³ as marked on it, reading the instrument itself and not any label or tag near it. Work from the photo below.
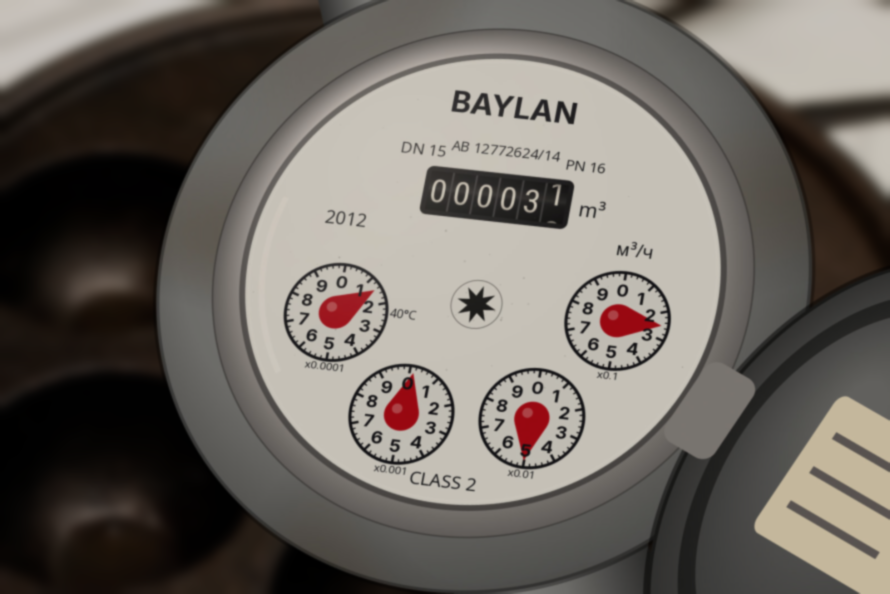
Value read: 31.2501 m³
